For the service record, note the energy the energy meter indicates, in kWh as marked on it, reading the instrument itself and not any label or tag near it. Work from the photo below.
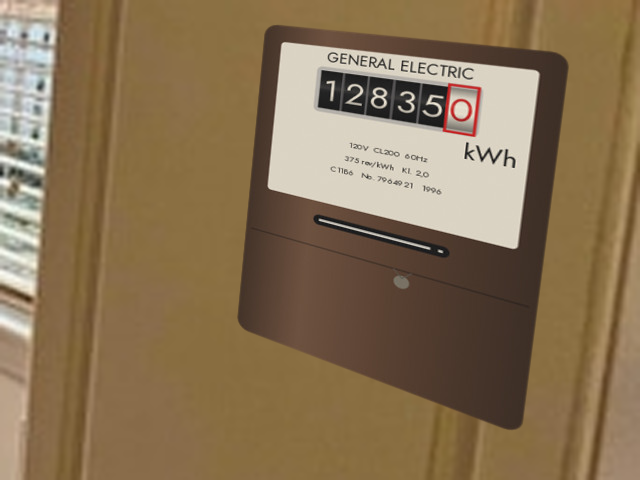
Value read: 12835.0 kWh
